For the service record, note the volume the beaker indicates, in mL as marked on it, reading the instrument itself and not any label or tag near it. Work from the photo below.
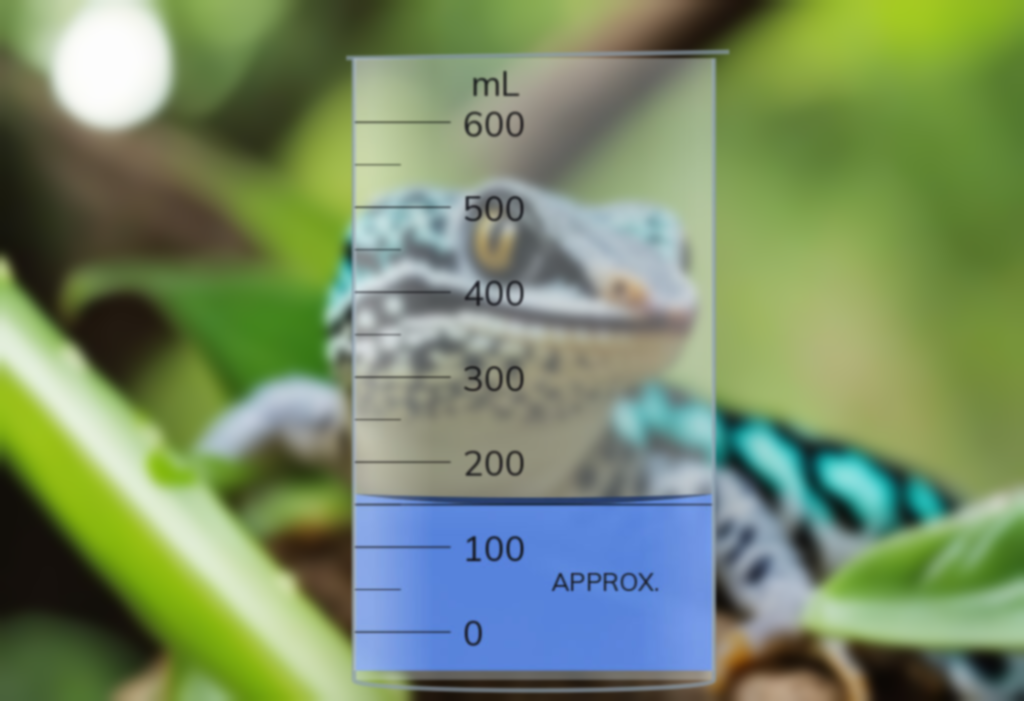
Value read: 150 mL
